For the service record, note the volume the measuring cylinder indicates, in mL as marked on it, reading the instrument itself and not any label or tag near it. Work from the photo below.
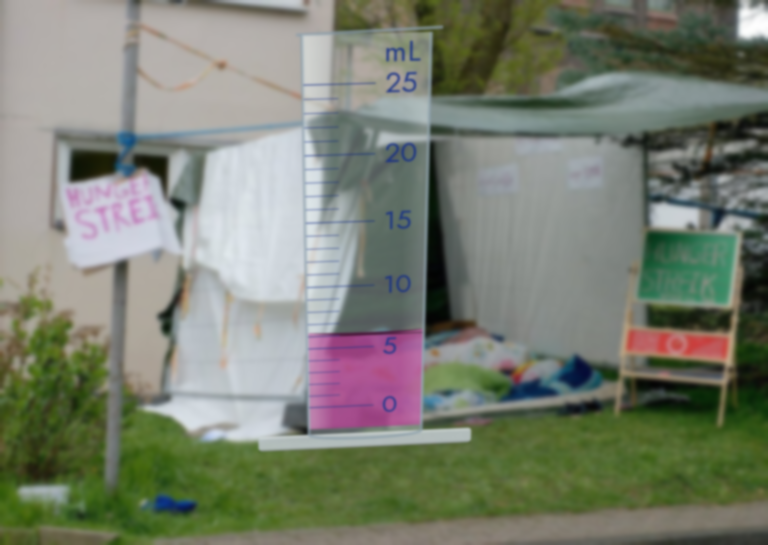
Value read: 6 mL
